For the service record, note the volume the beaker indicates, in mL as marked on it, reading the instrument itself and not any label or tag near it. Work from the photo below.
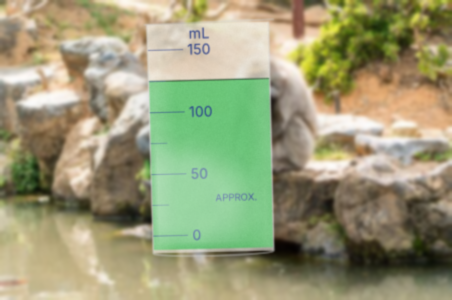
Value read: 125 mL
